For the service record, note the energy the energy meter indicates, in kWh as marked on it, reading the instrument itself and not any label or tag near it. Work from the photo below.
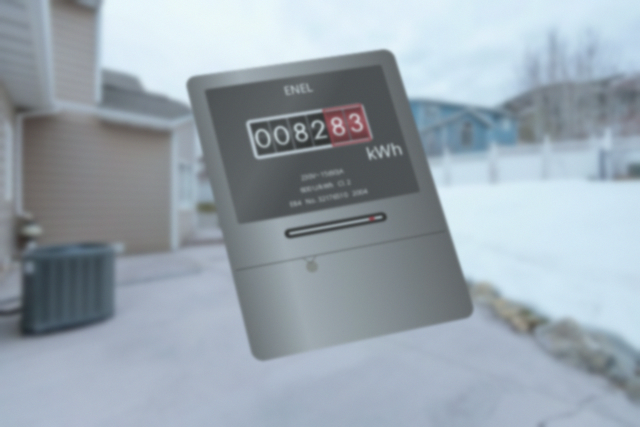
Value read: 82.83 kWh
